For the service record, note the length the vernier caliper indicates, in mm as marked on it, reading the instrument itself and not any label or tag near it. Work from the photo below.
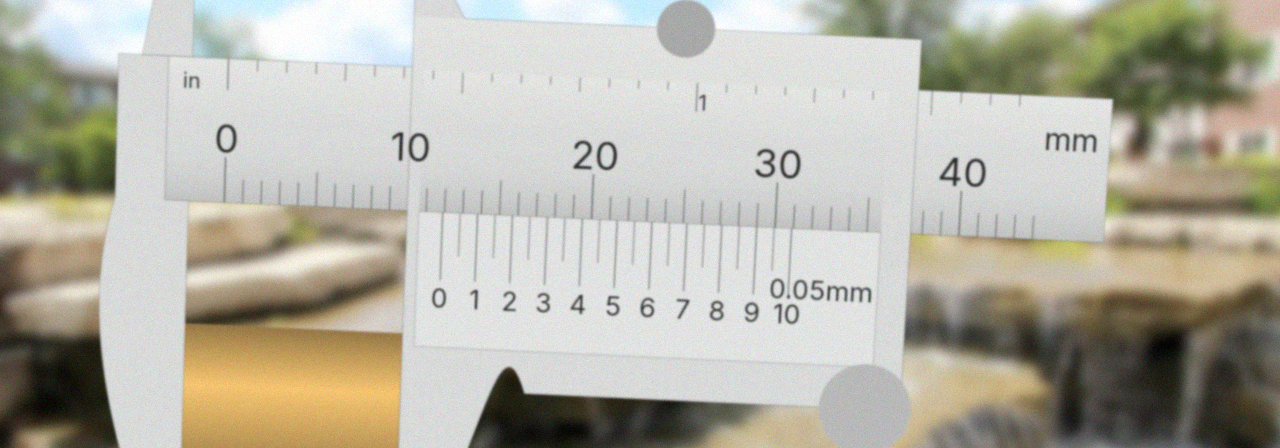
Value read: 11.9 mm
